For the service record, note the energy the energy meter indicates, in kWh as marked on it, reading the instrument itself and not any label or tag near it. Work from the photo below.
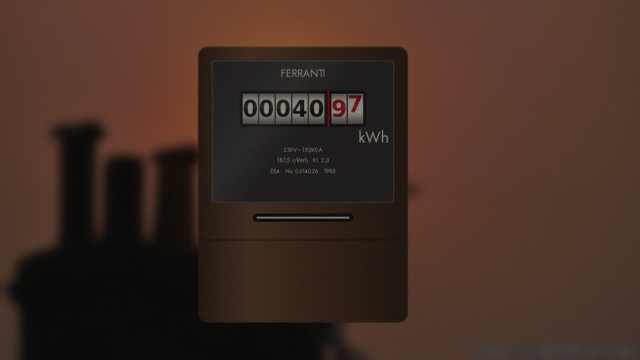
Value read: 40.97 kWh
